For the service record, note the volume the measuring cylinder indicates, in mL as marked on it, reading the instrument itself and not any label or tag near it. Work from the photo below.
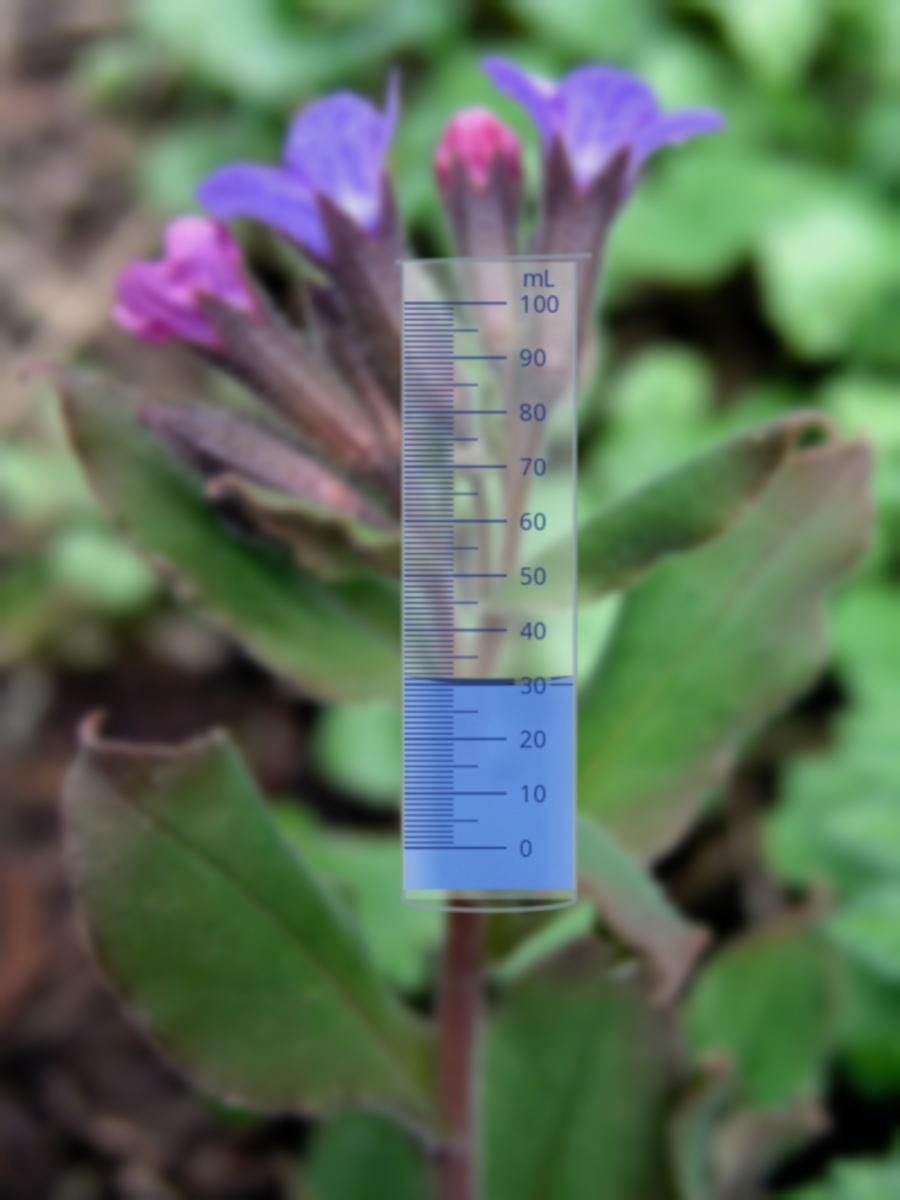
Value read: 30 mL
